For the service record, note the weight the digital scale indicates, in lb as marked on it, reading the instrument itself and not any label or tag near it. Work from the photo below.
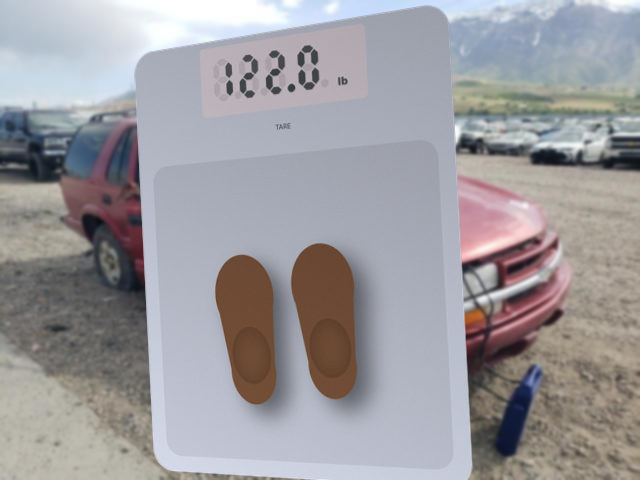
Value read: 122.0 lb
